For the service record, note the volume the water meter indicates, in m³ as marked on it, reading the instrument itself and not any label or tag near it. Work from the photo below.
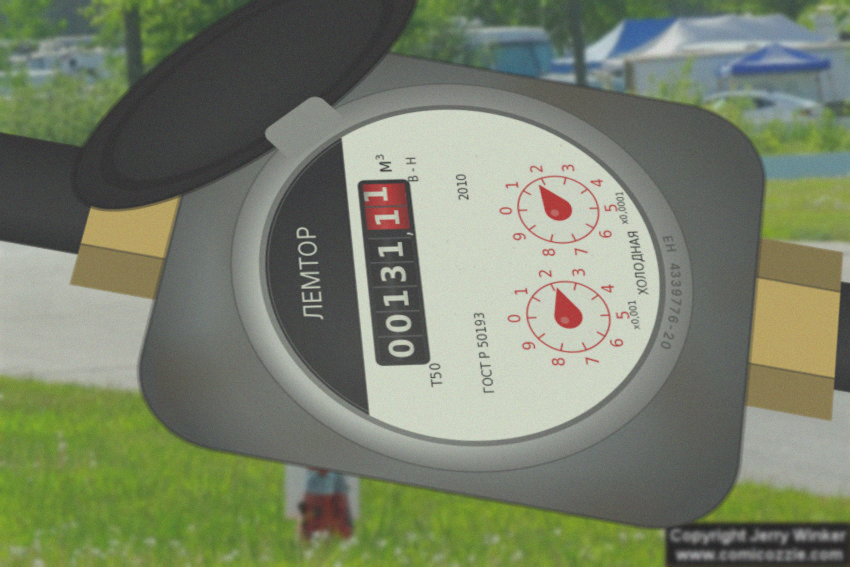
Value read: 131.1121 m³
